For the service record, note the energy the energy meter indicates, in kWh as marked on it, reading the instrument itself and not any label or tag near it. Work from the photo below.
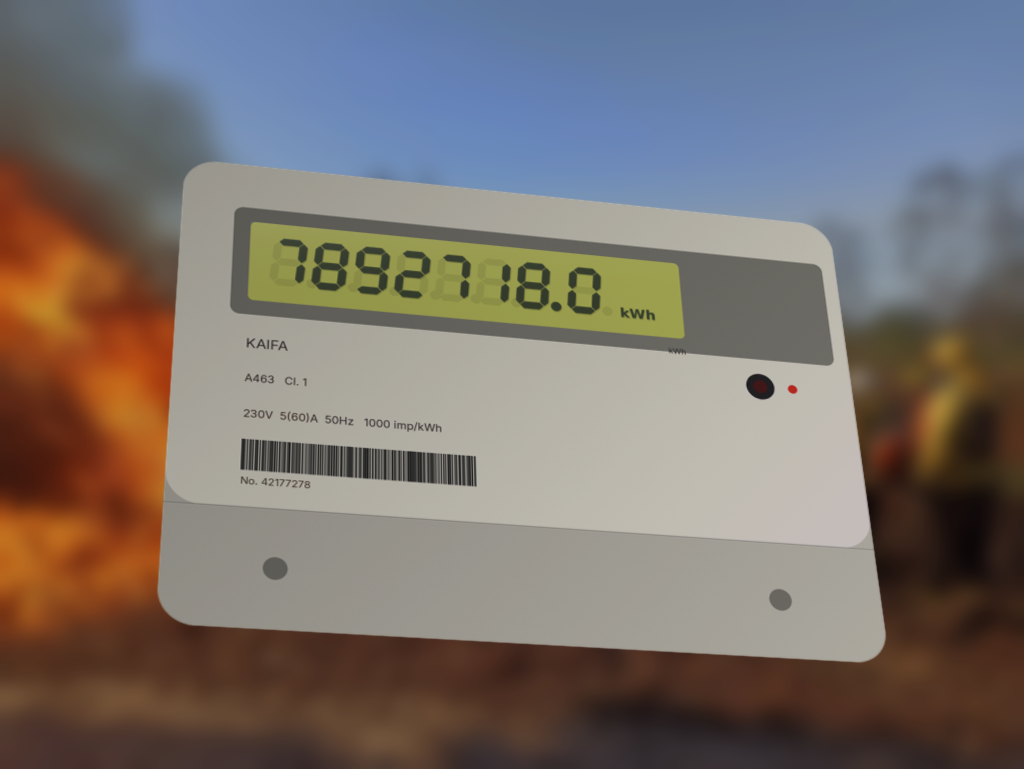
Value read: 7892718.0 kWh
